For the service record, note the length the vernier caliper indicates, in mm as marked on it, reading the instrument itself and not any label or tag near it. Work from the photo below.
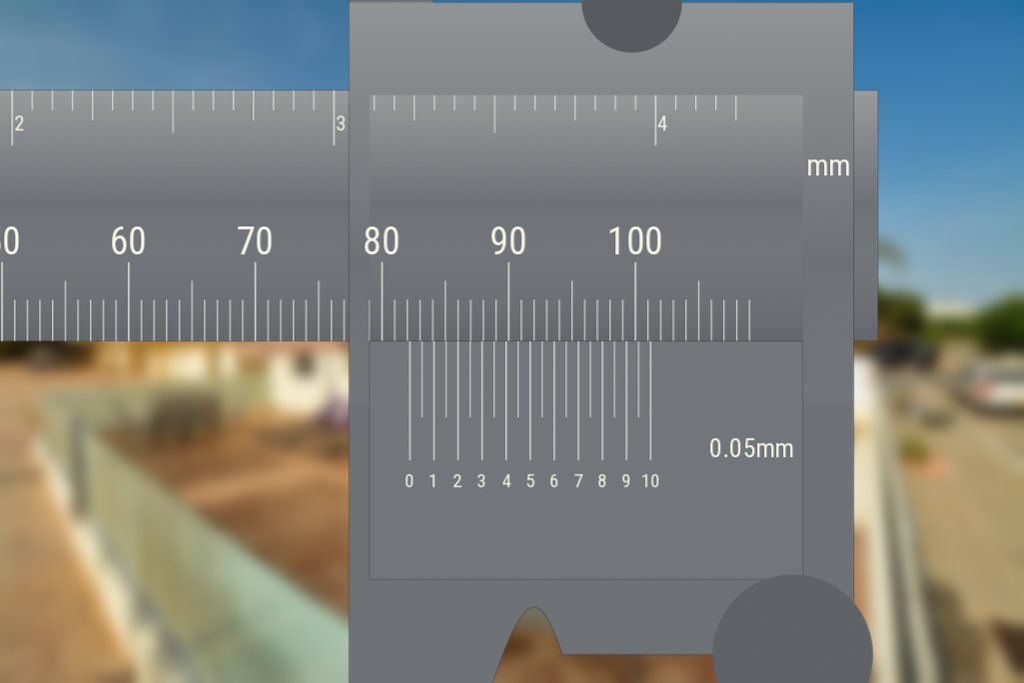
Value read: 82.2 mm
